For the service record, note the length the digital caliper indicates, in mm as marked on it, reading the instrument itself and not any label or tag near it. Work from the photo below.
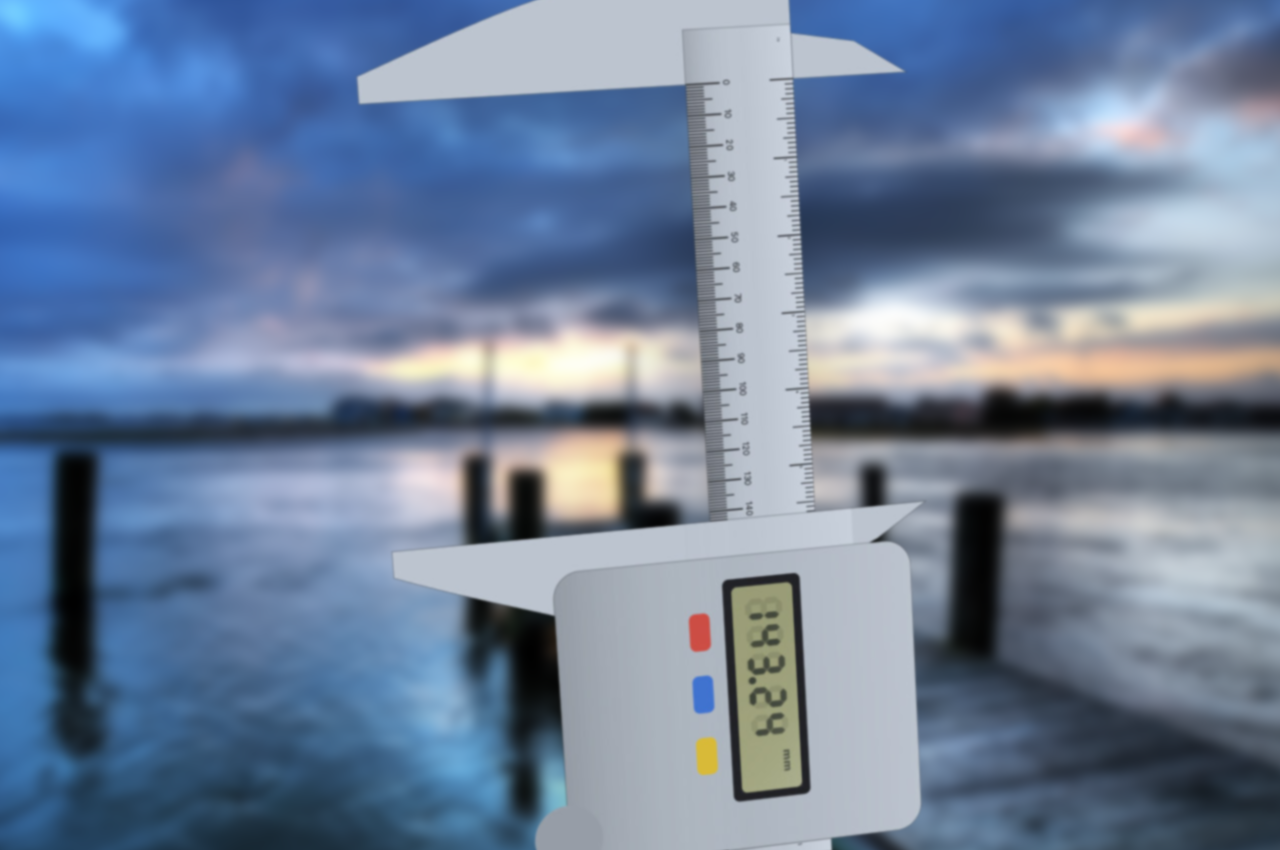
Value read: 143.24 mm
